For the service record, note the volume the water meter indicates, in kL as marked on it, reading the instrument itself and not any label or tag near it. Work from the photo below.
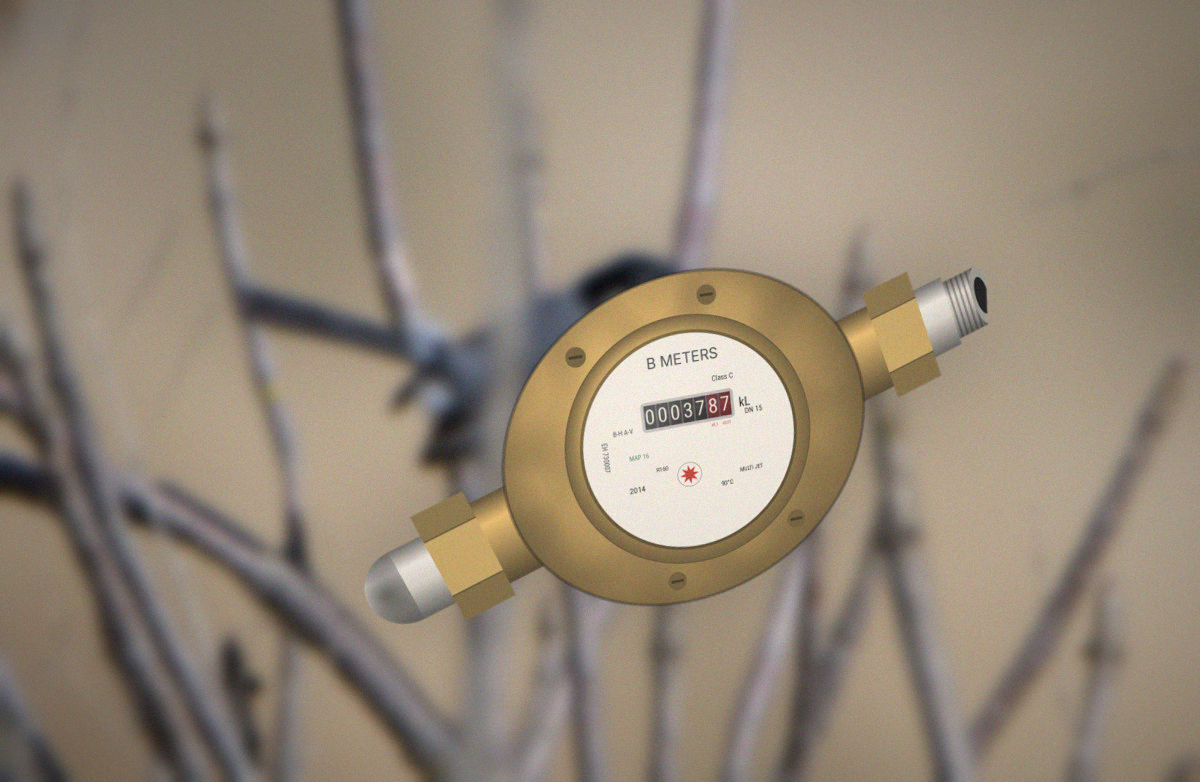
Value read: 37.87 kL
